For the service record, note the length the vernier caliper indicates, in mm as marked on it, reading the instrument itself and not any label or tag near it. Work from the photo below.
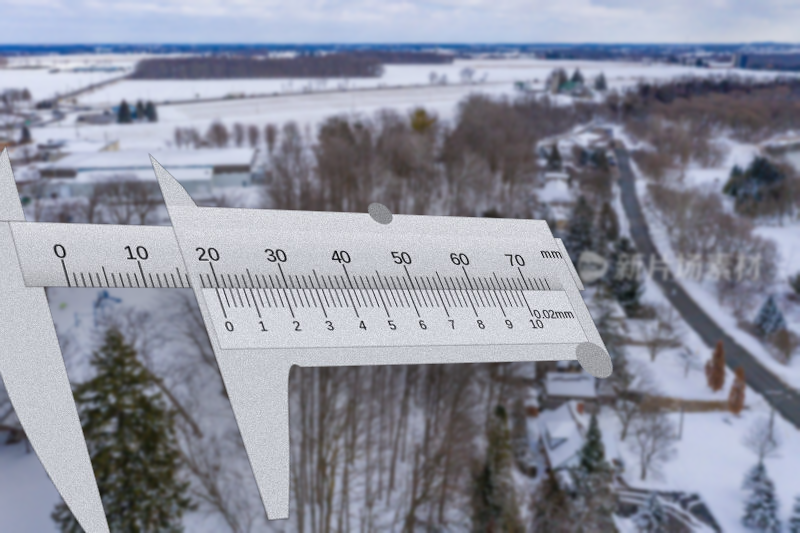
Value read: 19.6 mm
